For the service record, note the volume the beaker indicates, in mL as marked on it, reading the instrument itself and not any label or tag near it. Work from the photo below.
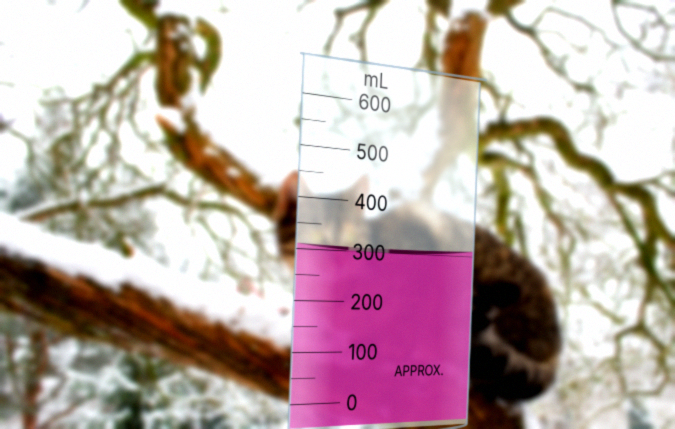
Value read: 300 mL
